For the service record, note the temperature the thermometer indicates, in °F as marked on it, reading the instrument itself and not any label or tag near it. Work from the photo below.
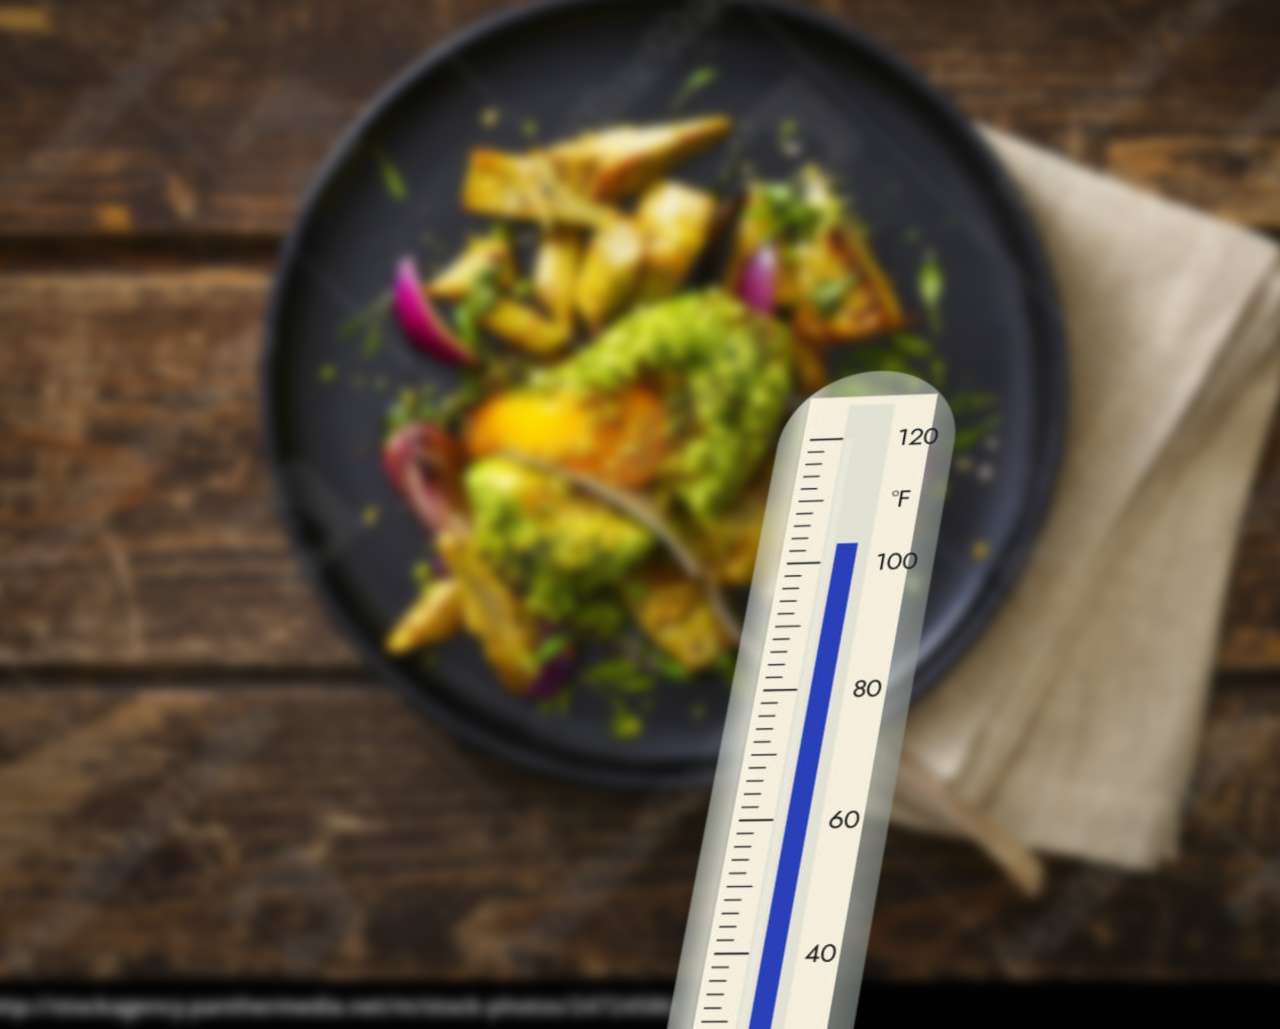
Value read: 103 °F
